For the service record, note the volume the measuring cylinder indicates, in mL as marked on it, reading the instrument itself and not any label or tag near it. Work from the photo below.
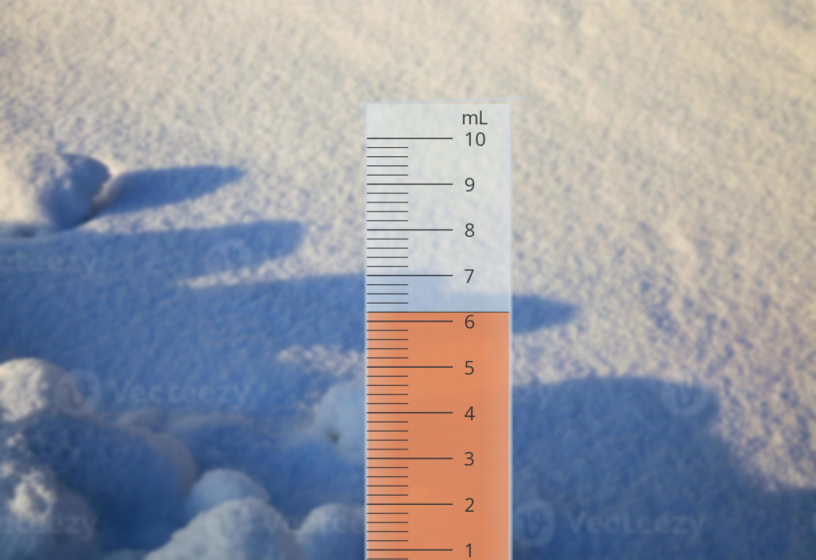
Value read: 6.2 mL
